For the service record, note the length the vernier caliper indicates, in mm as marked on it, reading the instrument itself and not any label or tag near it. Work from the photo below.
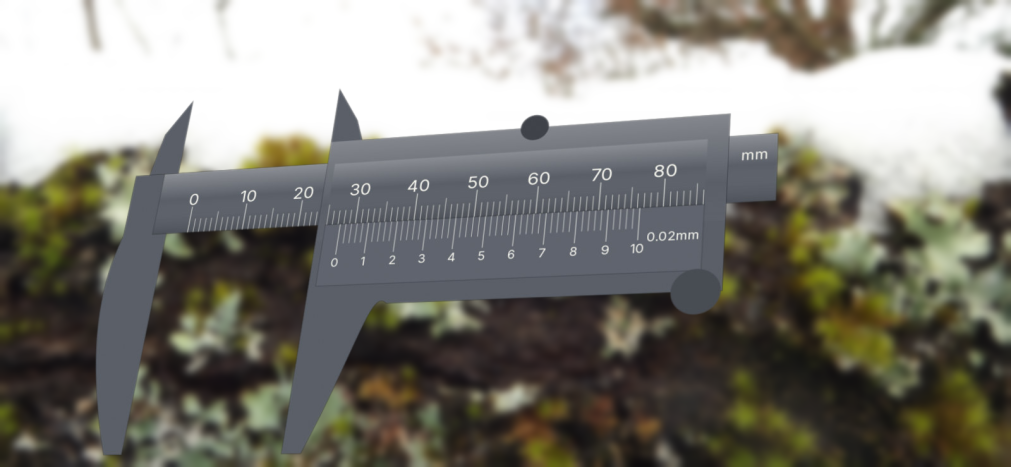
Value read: 27.4 mm
